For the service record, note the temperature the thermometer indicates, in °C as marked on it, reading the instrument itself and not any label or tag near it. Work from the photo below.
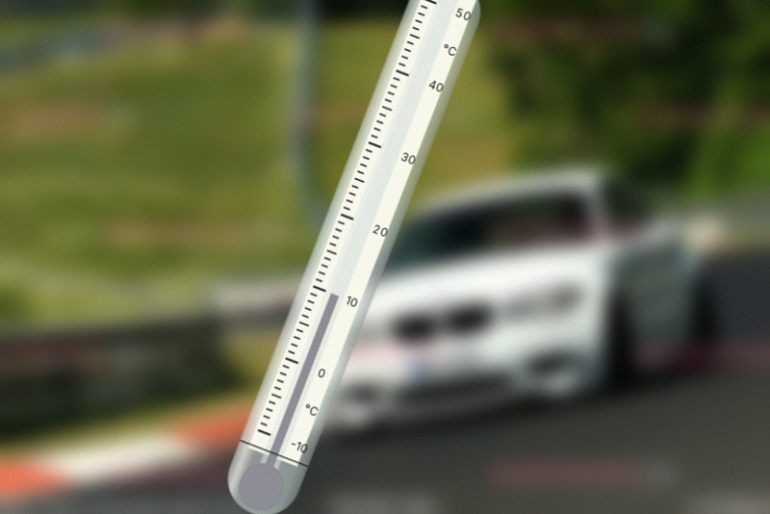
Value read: 10 °C
